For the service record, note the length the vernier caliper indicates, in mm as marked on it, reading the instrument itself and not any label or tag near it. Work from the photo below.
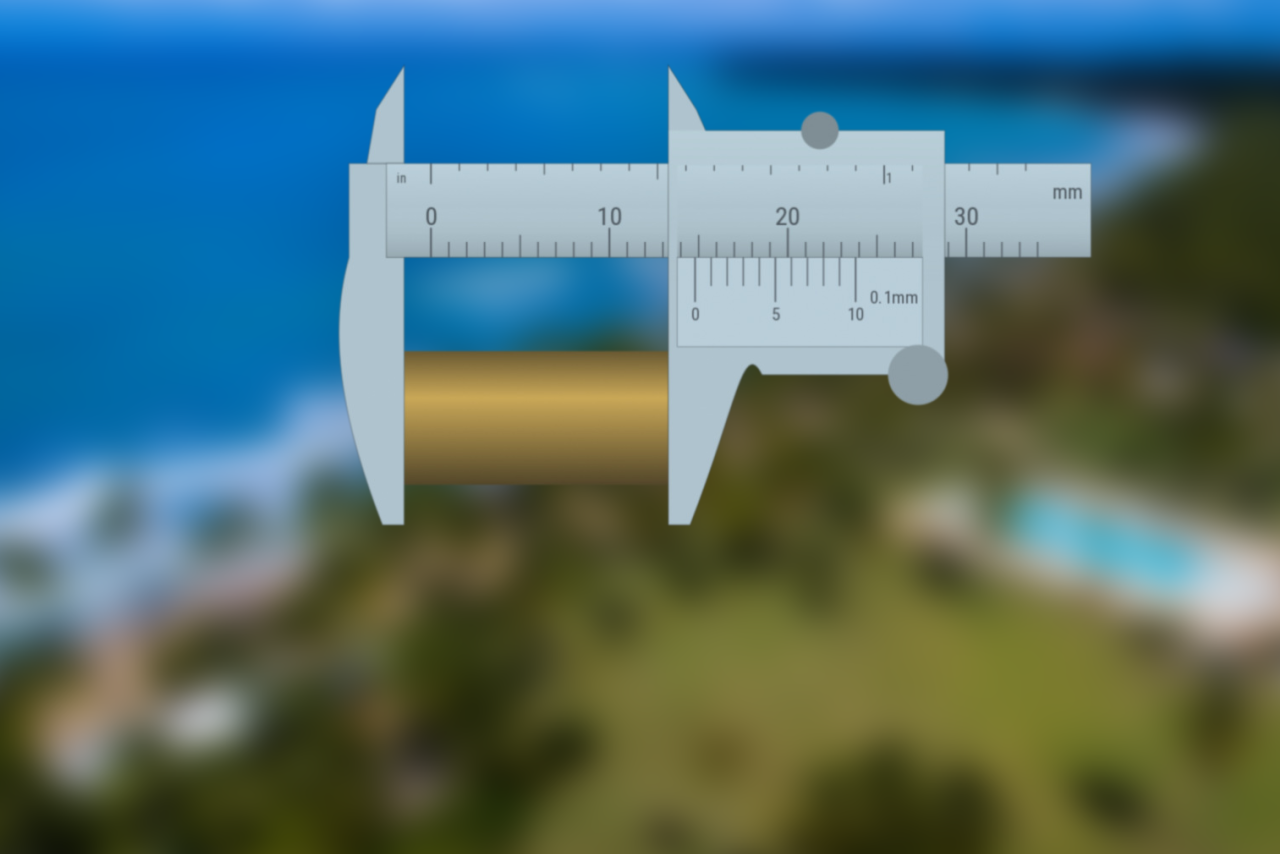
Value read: 14.8 mm
